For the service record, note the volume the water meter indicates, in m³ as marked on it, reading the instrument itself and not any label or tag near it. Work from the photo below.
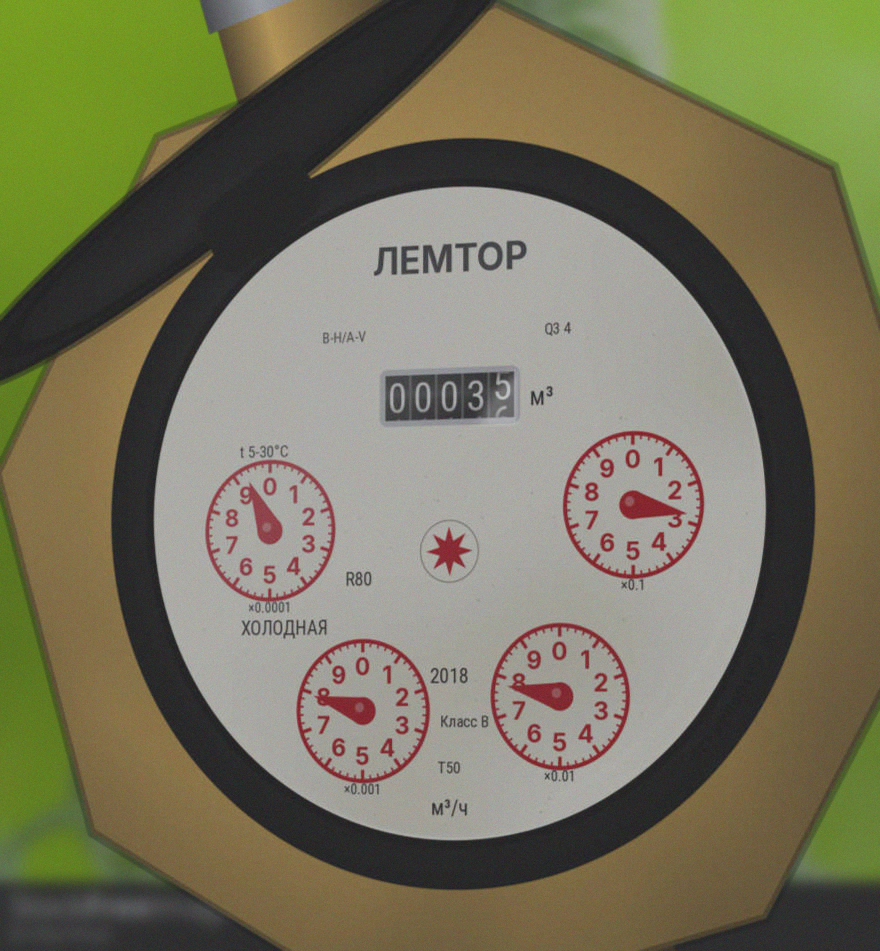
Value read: 35.2779 m³
